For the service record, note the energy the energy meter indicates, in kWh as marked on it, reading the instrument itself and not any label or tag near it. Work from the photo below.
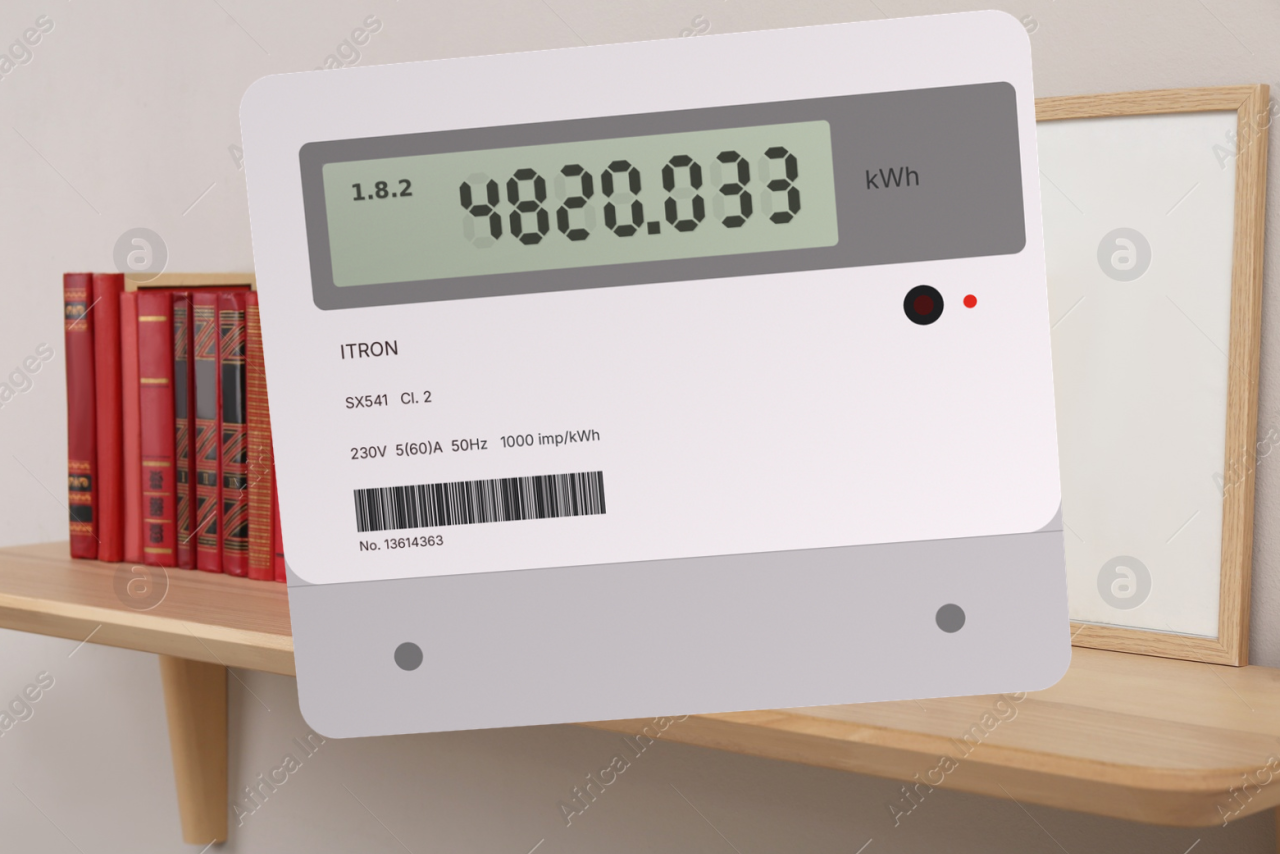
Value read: 4820.033 kWh
